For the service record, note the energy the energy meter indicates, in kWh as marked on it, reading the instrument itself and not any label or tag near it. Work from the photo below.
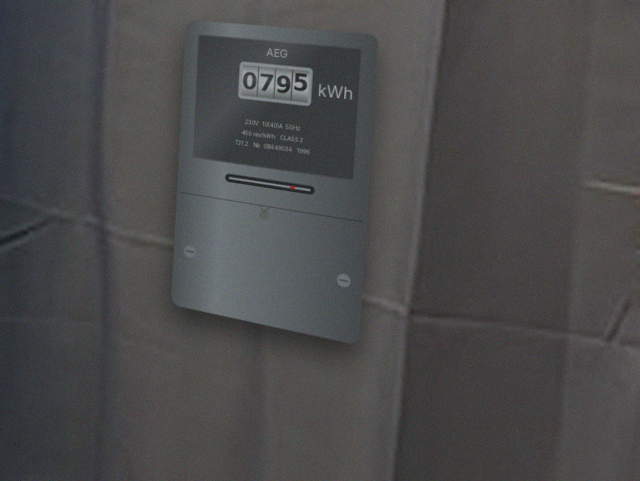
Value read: 795 kWh
